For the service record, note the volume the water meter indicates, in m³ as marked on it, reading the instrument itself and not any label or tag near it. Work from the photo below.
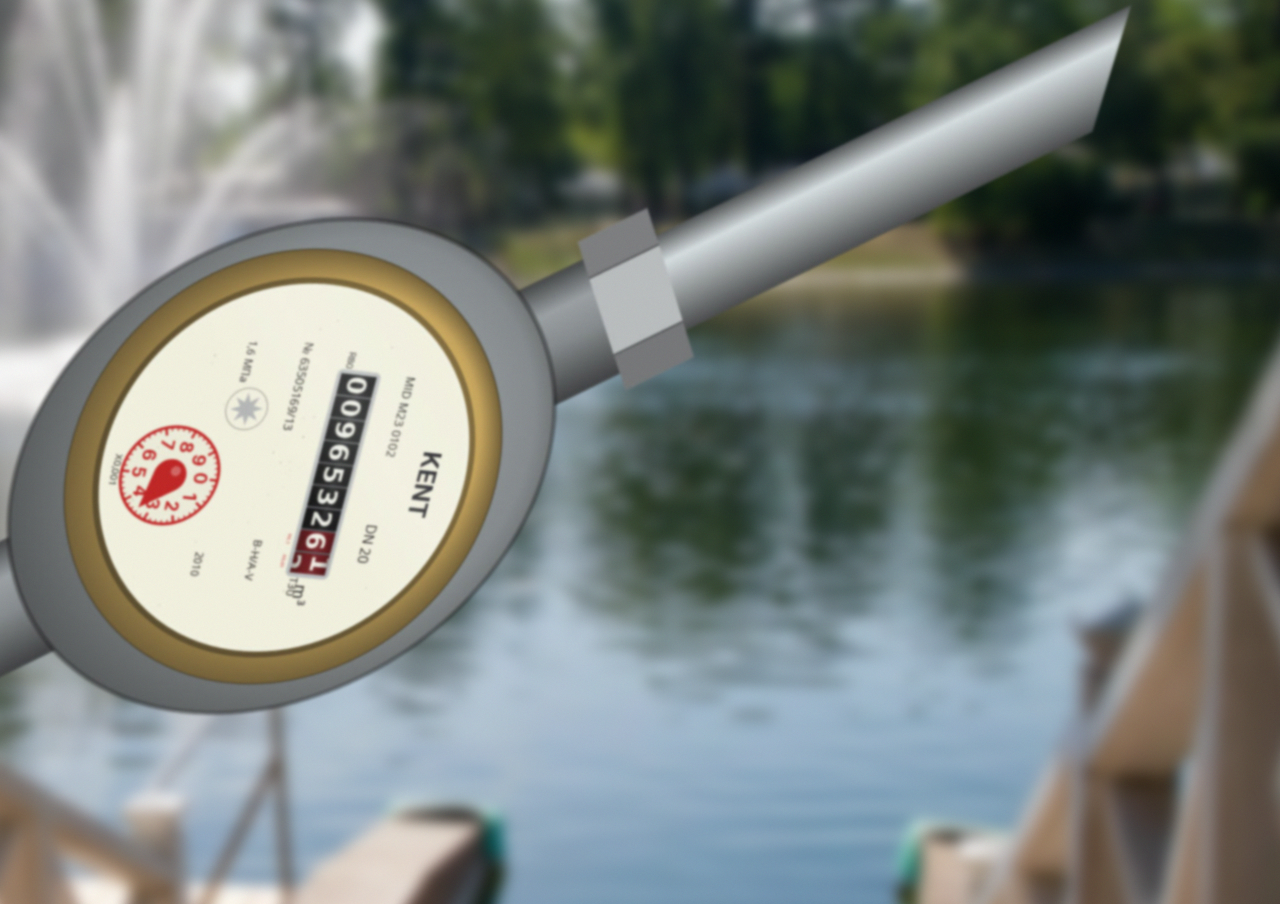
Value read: 96532.613 m³
